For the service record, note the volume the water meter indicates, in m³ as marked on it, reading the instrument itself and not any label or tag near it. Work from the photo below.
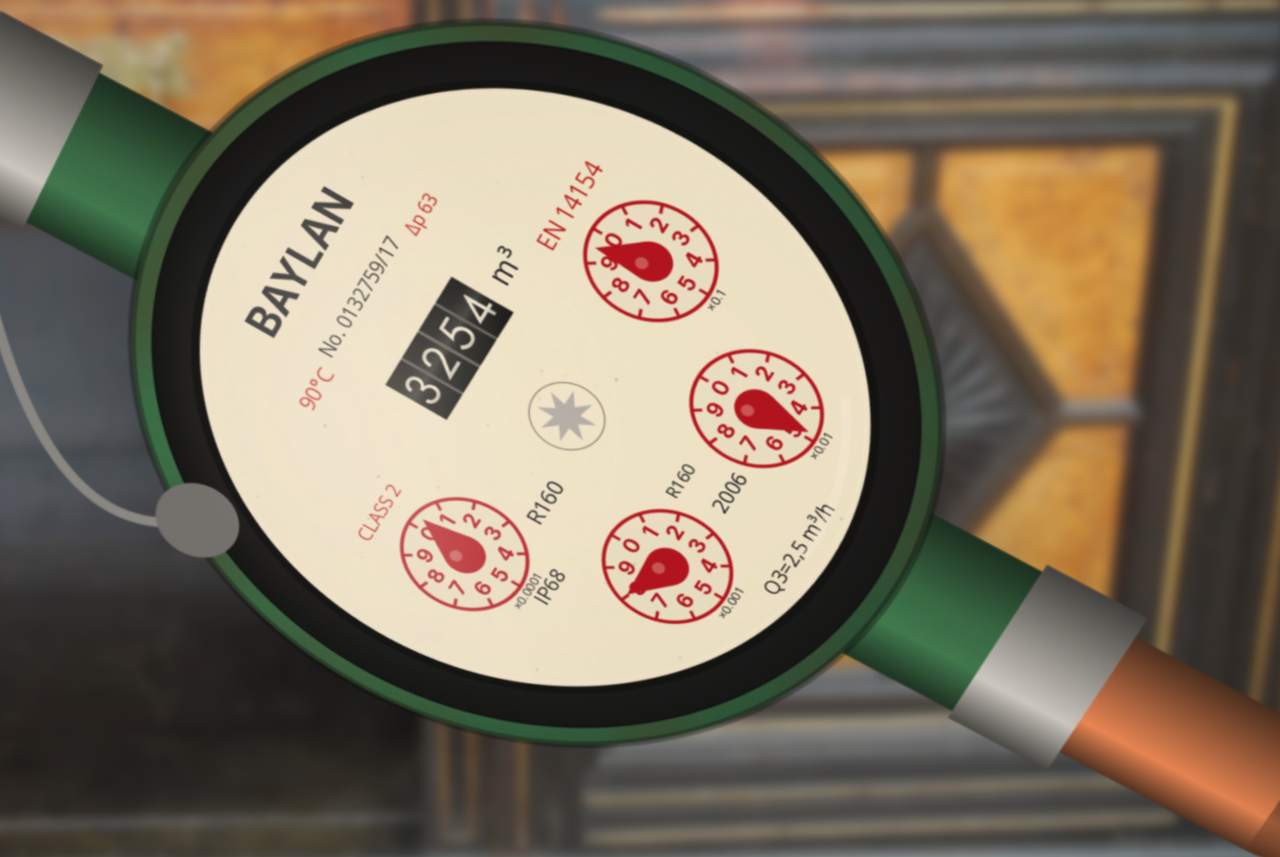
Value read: 3253.9480 m³
